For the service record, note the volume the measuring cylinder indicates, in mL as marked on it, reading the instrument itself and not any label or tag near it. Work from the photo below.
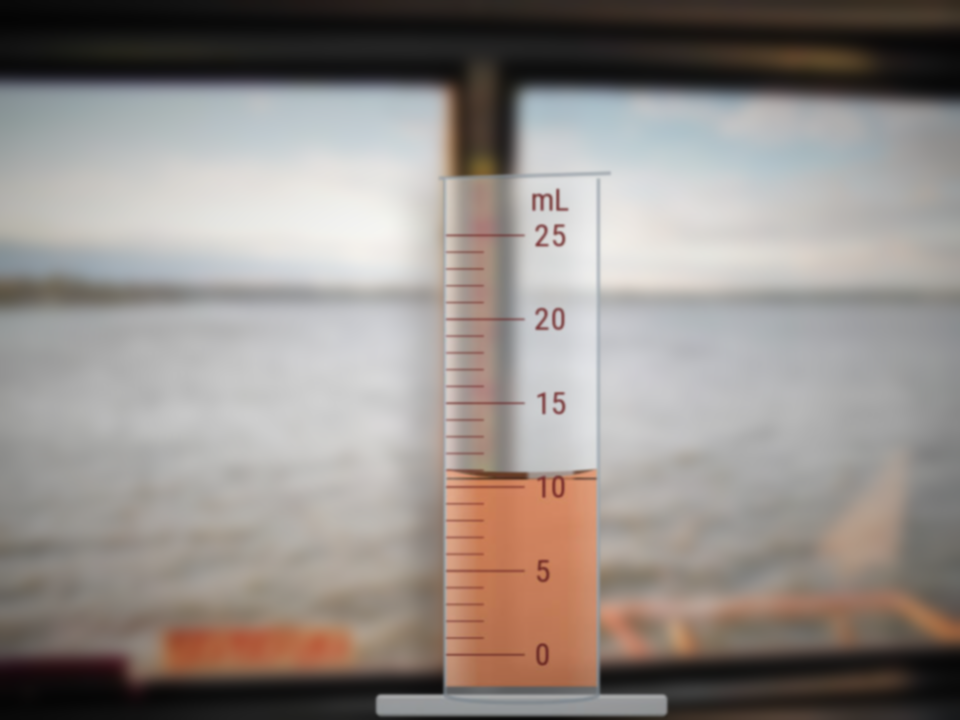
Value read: 10.5 mL
